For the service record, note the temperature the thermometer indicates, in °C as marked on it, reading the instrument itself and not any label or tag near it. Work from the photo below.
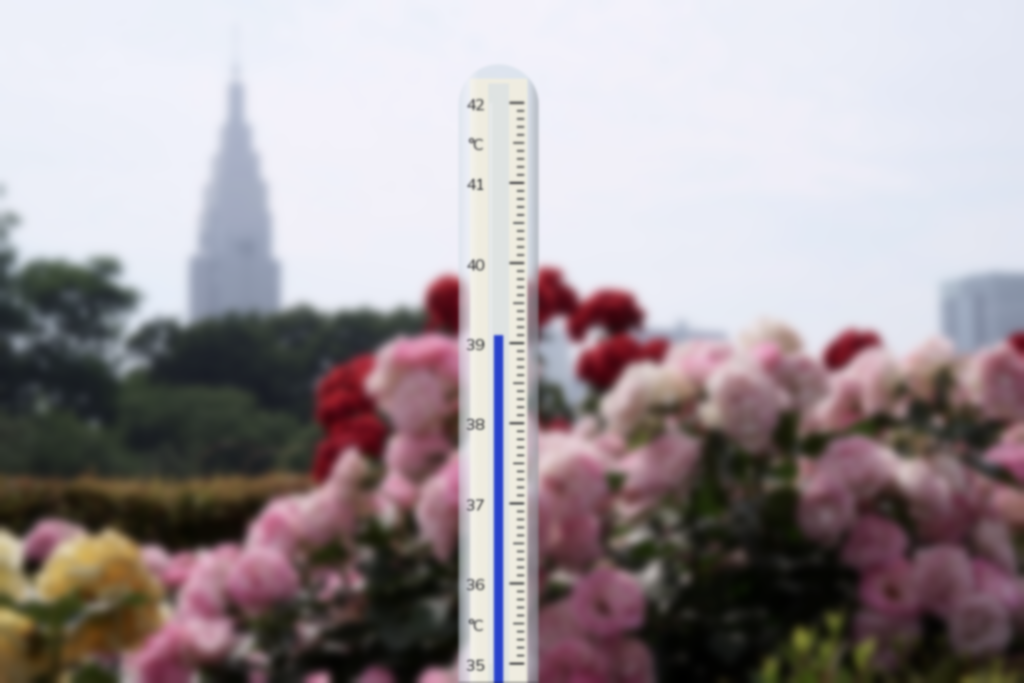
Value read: 39.1 °C
